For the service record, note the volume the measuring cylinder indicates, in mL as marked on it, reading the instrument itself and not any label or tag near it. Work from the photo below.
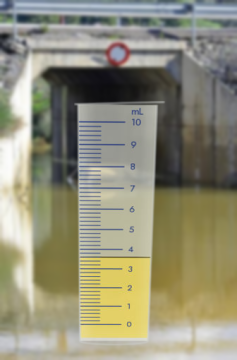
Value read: 3.6 mL
